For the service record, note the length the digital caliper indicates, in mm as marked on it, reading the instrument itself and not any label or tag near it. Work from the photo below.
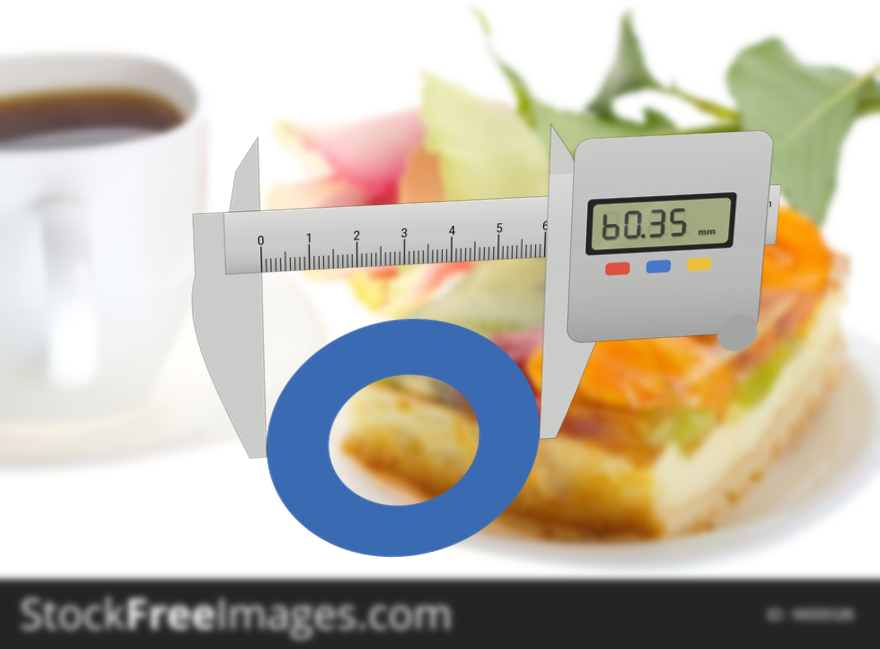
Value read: 60.35 mm
